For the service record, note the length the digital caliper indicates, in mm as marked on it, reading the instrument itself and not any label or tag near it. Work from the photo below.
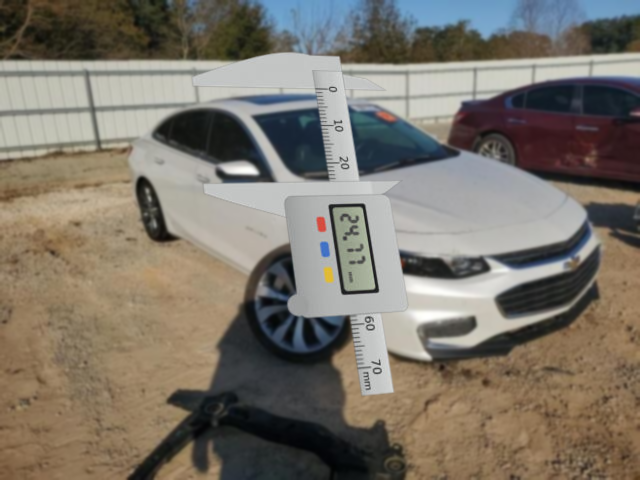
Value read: 24.77 mm
